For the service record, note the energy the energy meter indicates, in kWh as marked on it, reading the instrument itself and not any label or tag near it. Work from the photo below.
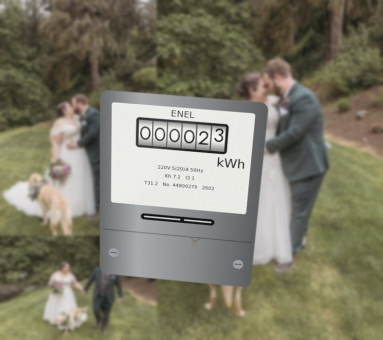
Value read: 23 kWh
